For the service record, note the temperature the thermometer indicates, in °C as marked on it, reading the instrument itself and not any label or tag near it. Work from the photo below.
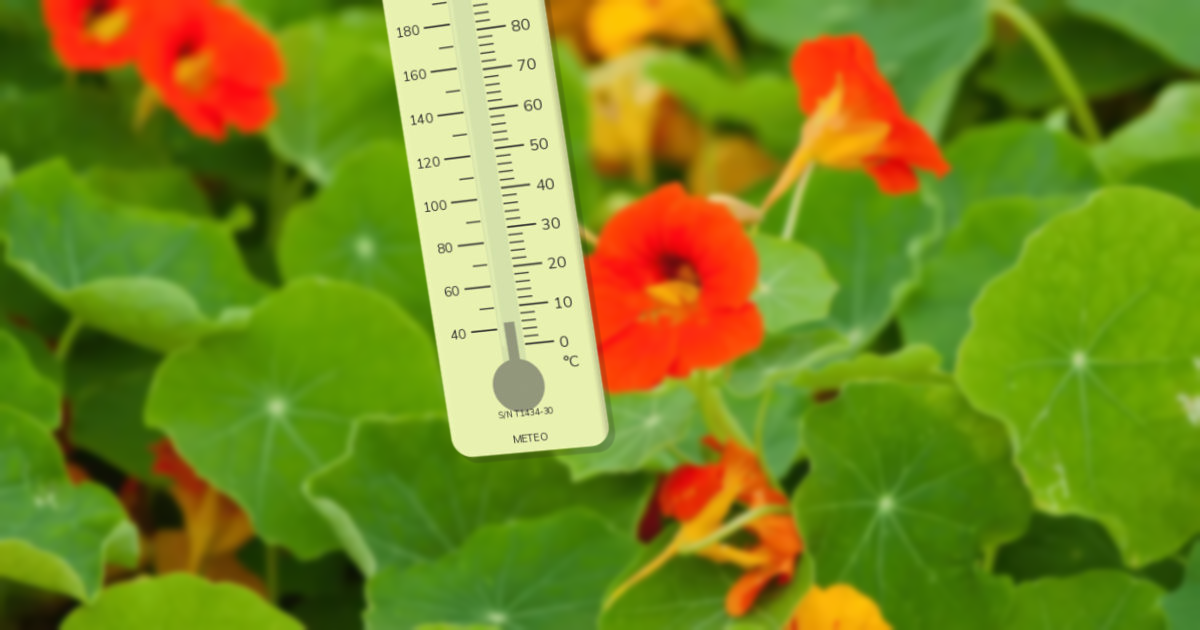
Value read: 6 °C
